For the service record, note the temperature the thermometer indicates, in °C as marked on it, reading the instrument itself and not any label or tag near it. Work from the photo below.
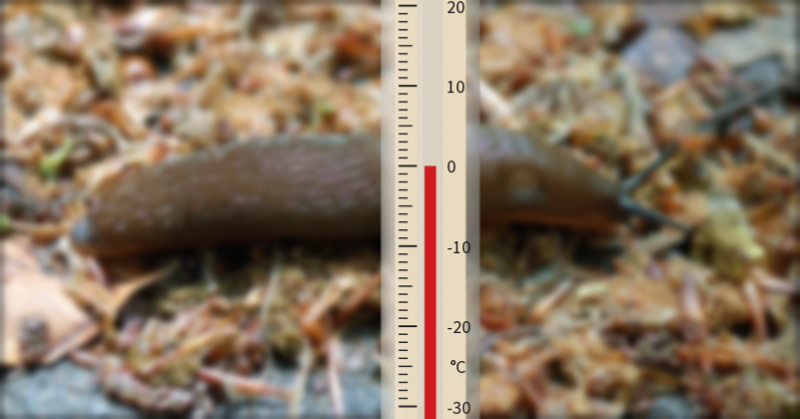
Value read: 0 °C
